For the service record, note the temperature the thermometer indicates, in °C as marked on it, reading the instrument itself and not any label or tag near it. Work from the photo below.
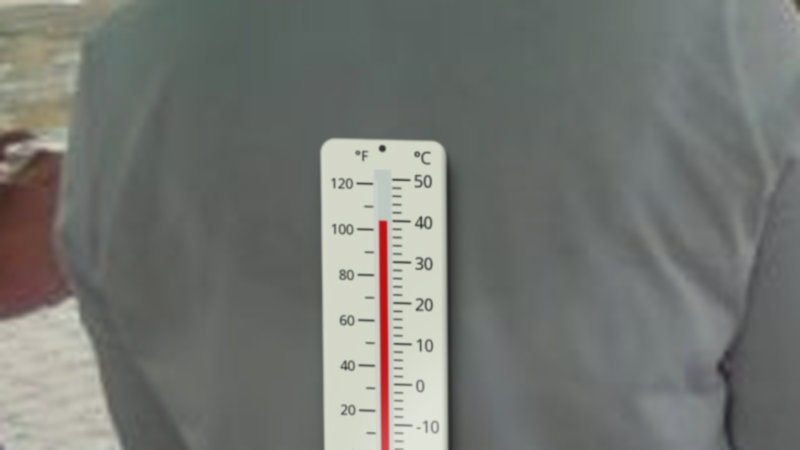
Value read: 40 °C
